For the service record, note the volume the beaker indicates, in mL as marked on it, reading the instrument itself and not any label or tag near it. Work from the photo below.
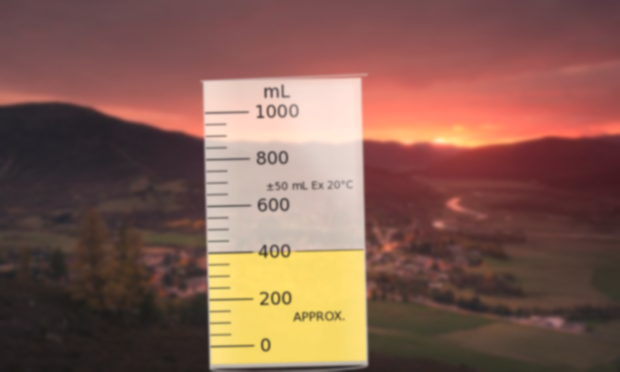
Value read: 400 mL
